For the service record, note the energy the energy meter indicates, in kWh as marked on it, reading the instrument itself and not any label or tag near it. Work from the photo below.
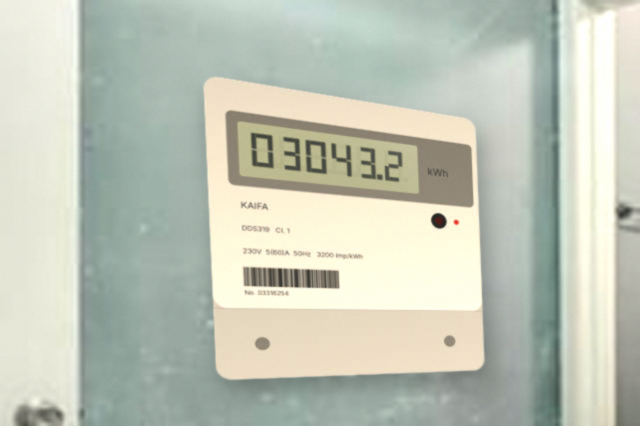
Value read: 3043.2 kWh
